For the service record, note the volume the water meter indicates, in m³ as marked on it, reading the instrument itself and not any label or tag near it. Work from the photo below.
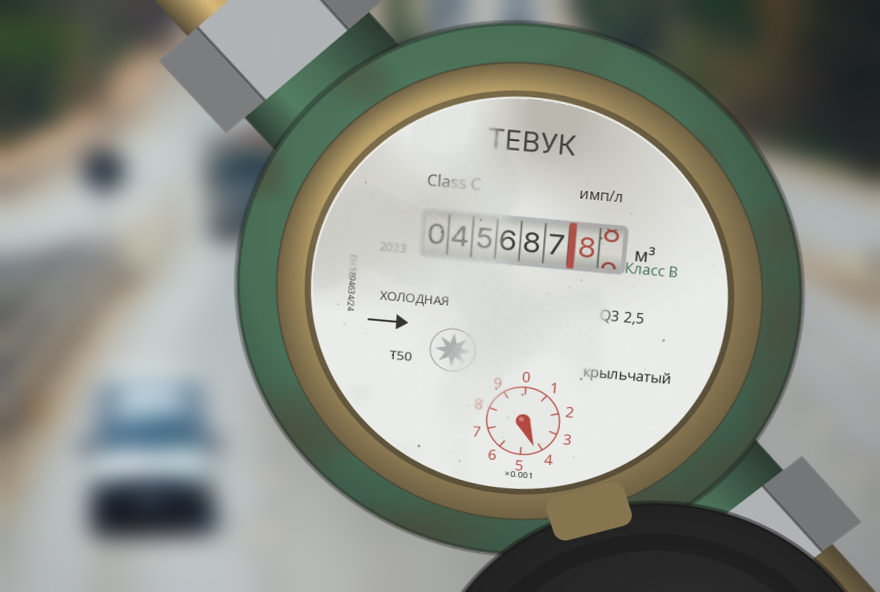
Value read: 45687.884 m³
